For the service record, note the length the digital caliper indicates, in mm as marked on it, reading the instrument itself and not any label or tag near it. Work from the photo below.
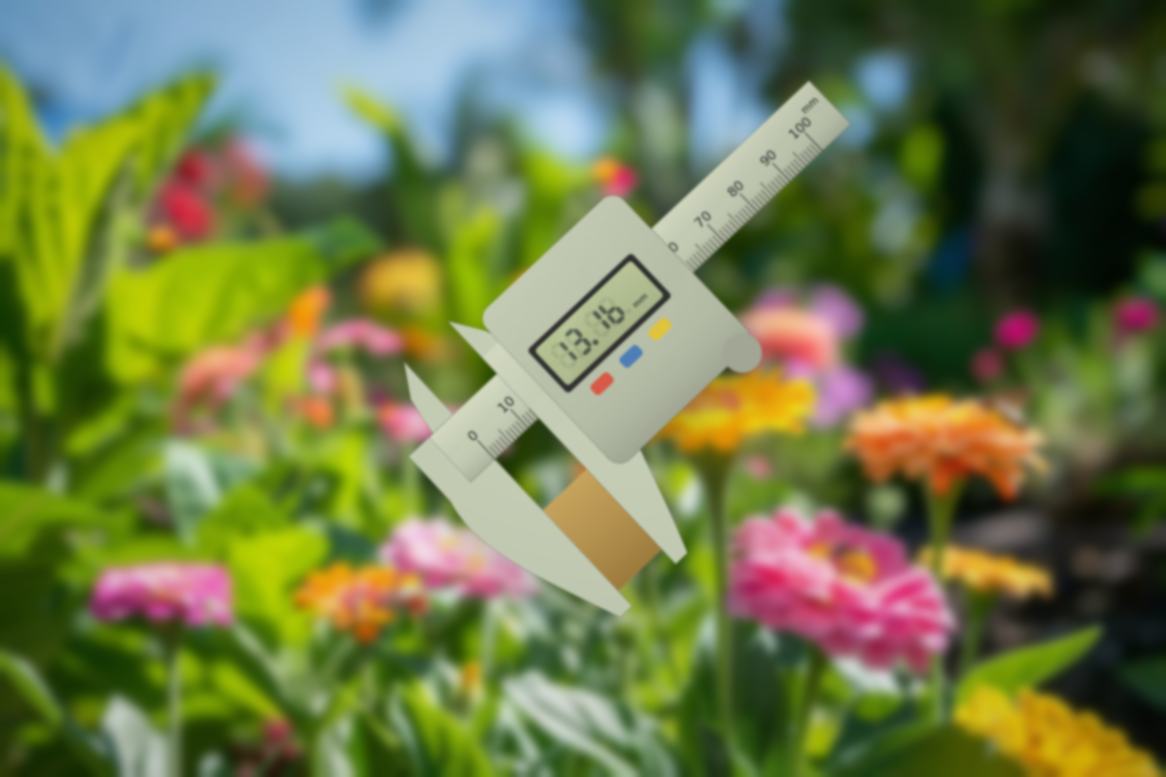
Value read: 13.16 mm
